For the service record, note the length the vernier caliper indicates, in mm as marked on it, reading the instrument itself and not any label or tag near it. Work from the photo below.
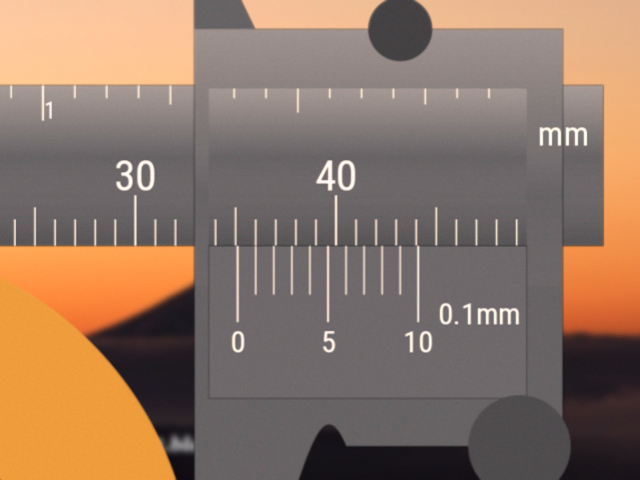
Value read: 35.1 mm
